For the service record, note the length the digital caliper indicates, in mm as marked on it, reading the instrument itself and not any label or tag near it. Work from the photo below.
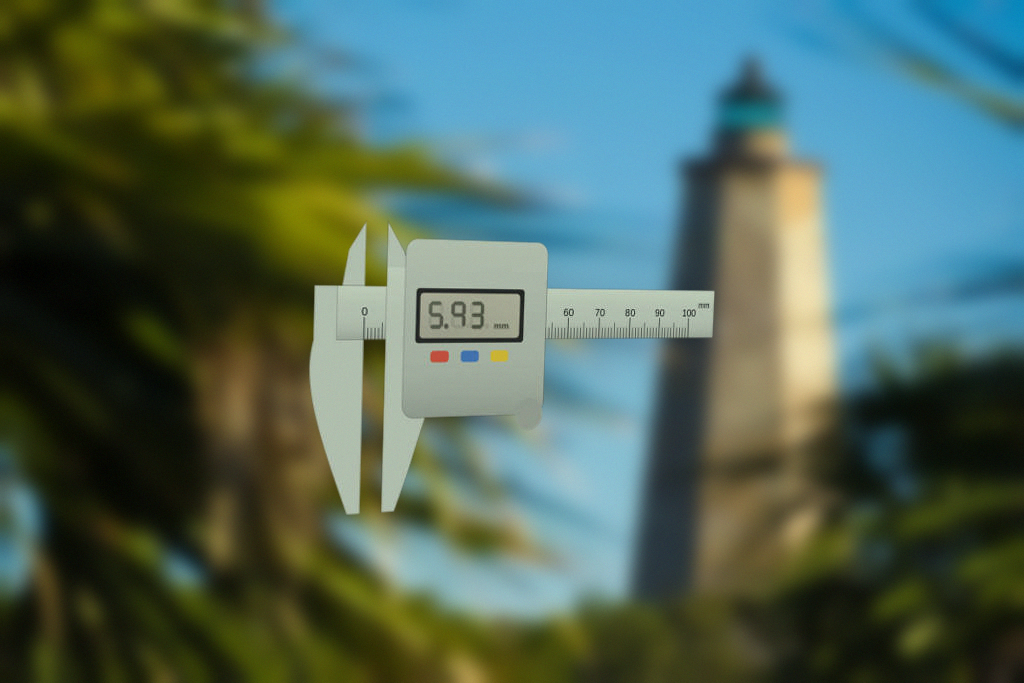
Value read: 5.93 mm
